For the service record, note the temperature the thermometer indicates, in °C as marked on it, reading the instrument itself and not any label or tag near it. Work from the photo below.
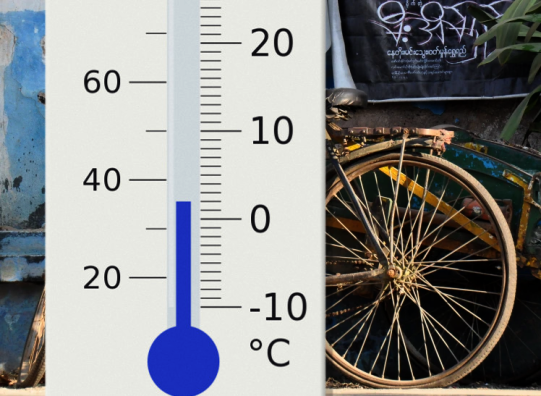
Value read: 2 °C
